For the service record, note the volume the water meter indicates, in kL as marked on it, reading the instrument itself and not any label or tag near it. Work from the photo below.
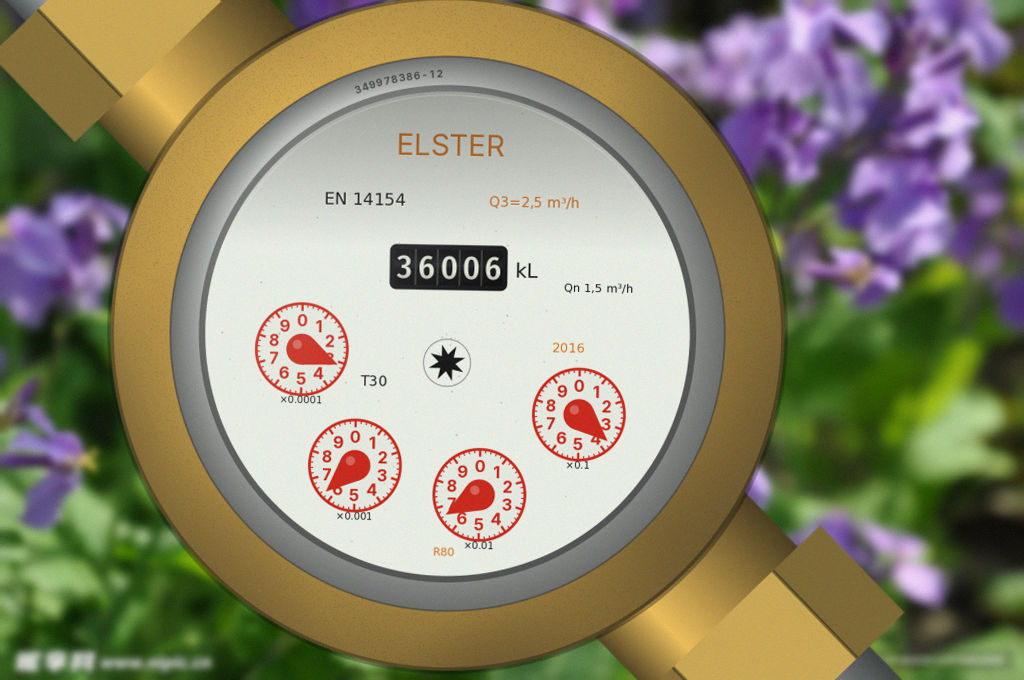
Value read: 36006.3663 kL
